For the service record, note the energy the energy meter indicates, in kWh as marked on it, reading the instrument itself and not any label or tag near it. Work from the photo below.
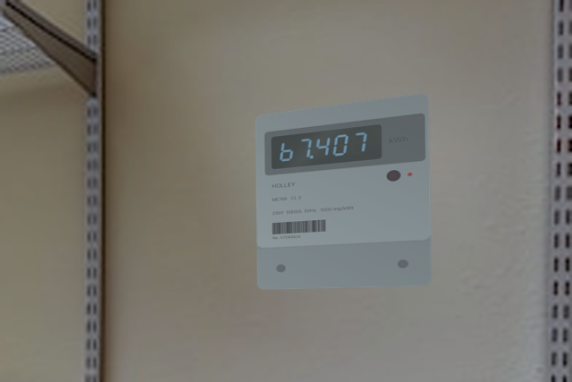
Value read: 67.407 kWh
